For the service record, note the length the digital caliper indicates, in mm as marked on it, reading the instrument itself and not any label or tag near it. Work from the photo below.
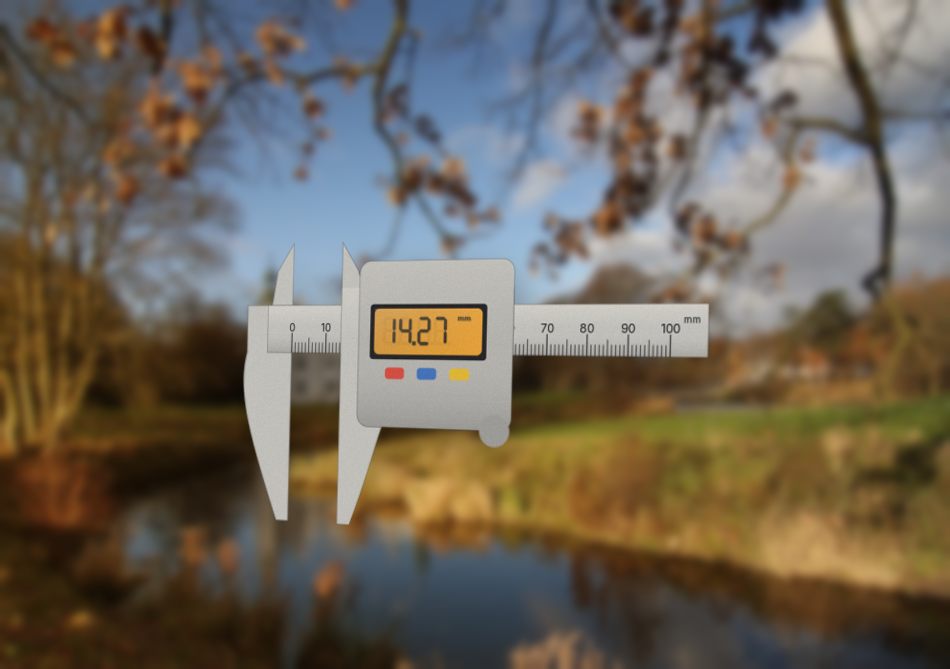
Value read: 14.27 mm
